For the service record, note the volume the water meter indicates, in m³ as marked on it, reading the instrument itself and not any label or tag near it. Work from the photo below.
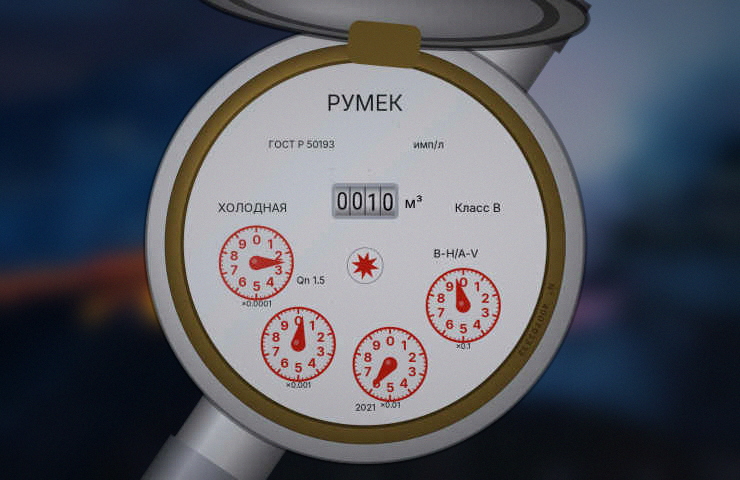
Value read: 9.9602 m³
